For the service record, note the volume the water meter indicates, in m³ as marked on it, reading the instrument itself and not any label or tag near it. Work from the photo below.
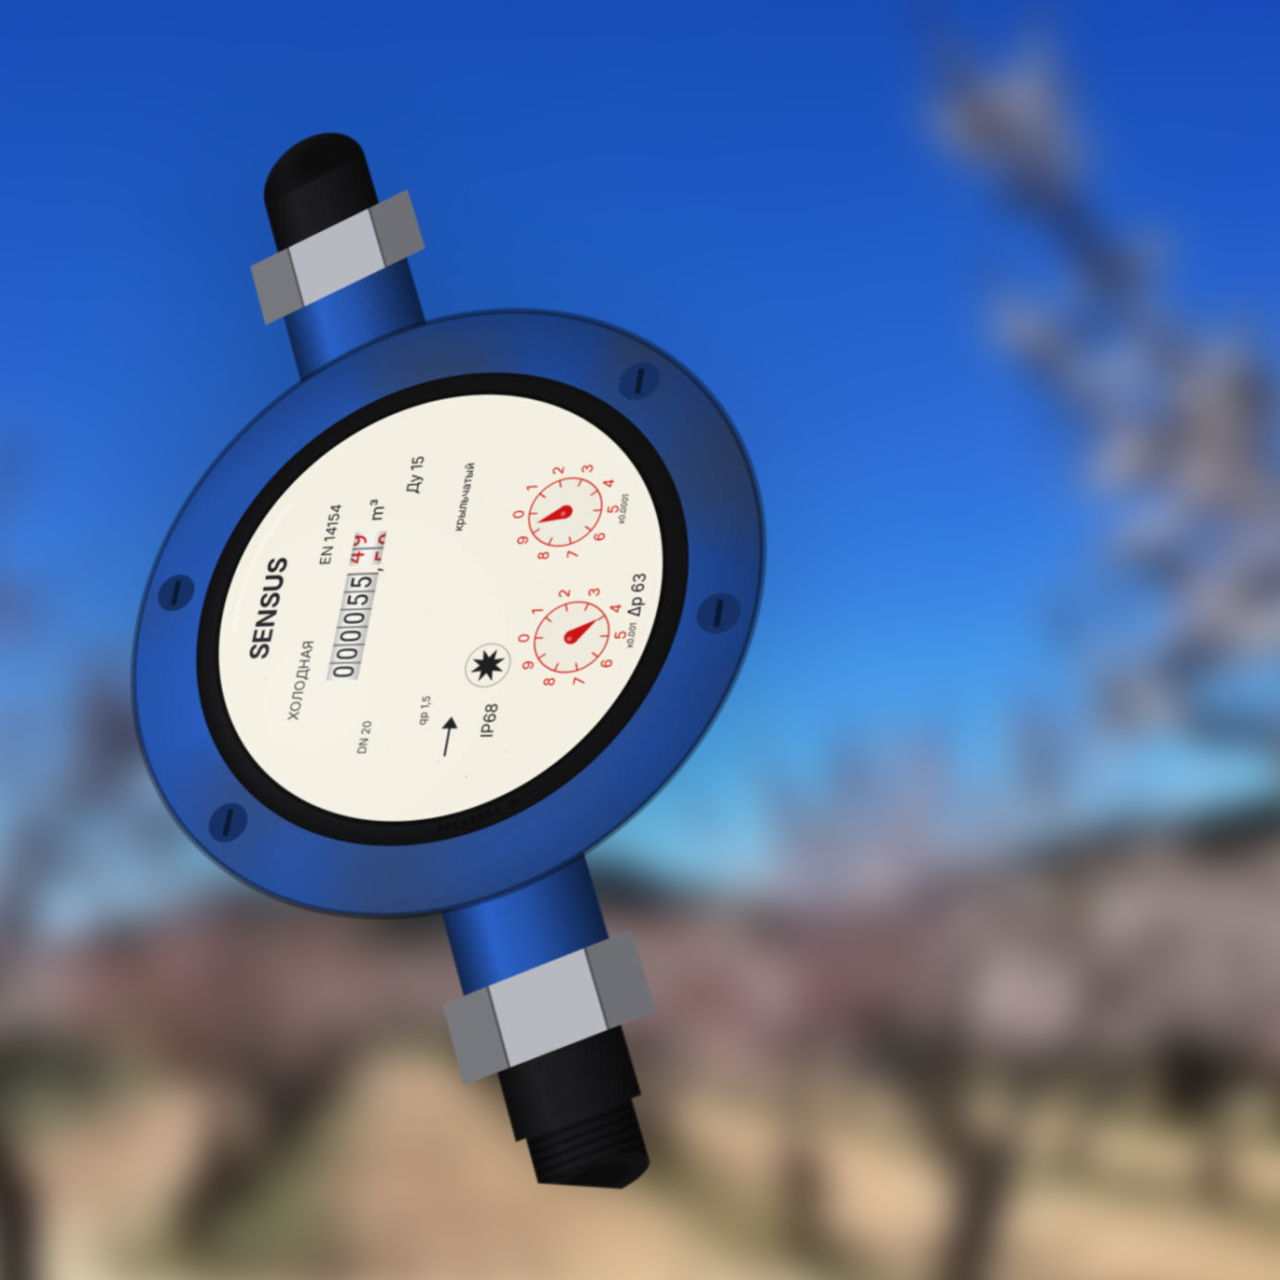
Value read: 55.4939 m³
